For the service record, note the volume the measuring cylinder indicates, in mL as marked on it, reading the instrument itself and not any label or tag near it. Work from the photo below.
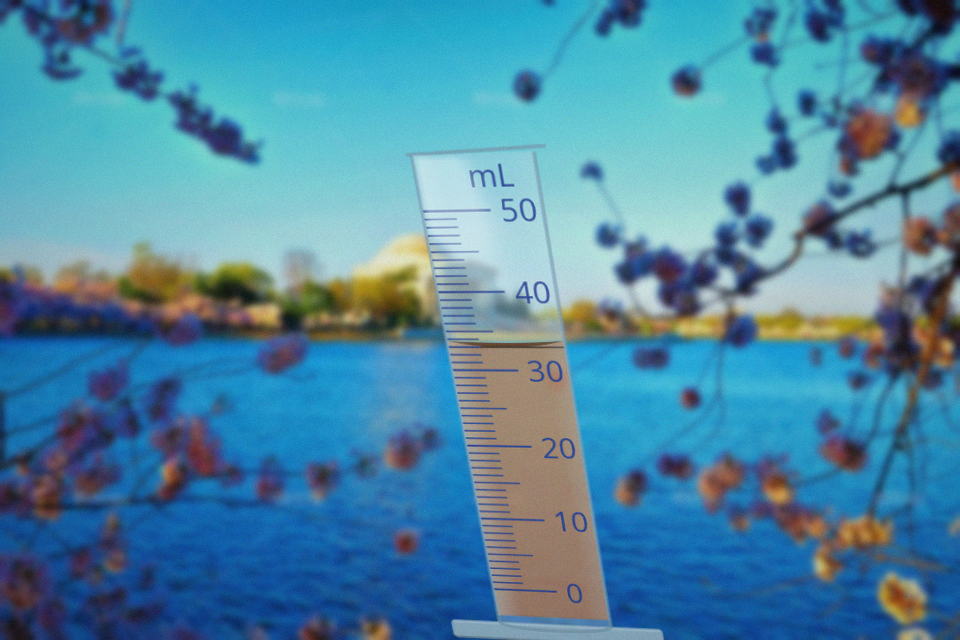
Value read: 33 mL
